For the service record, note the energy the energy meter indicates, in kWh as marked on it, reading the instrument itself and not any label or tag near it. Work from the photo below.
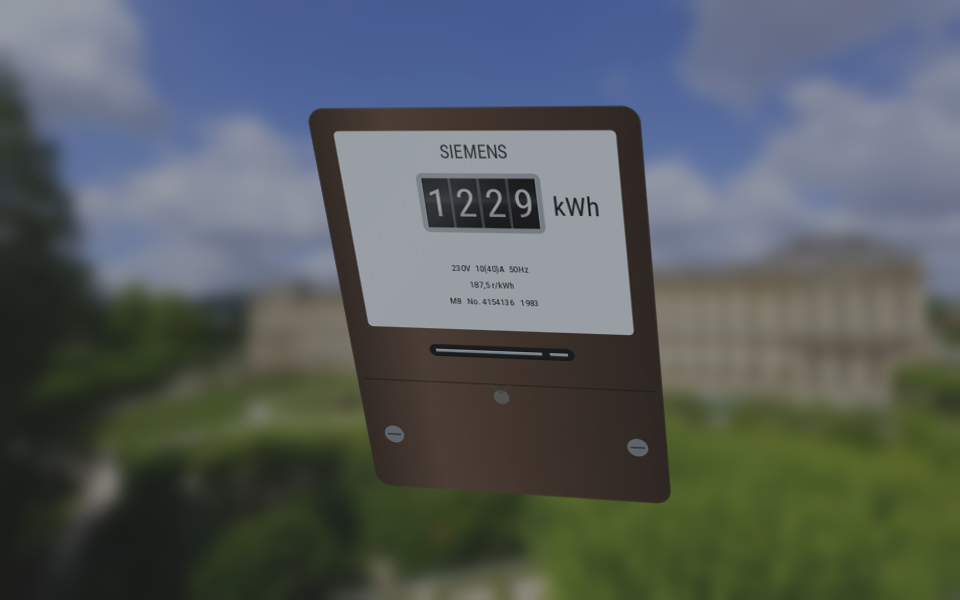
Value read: 1229 kWh
